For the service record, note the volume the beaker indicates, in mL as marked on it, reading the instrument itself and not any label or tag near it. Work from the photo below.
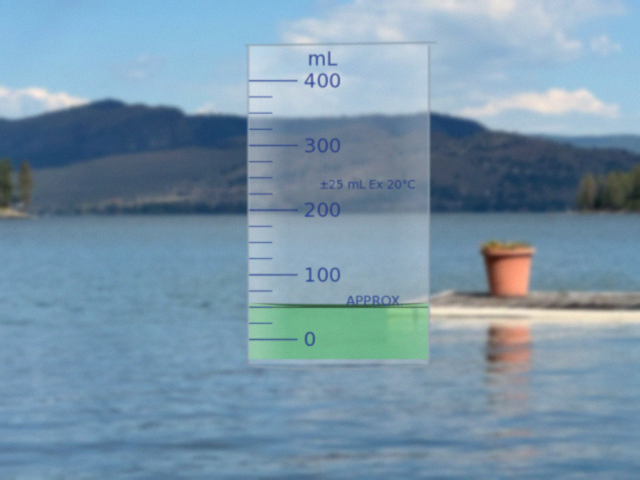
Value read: 50 mL
